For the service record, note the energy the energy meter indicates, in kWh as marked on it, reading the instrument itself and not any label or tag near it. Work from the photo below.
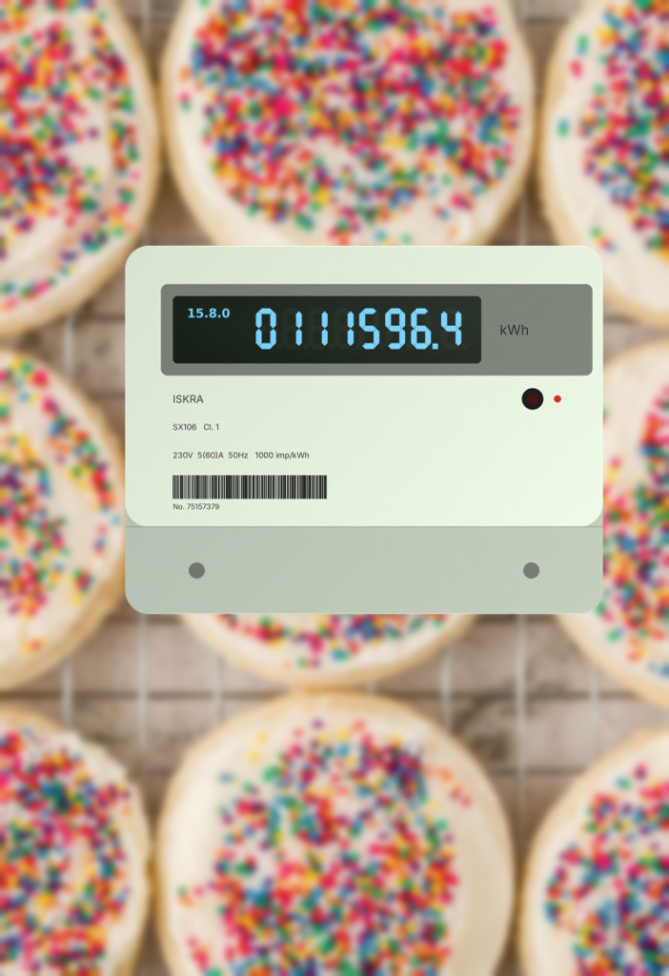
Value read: 111596.4 kWh
